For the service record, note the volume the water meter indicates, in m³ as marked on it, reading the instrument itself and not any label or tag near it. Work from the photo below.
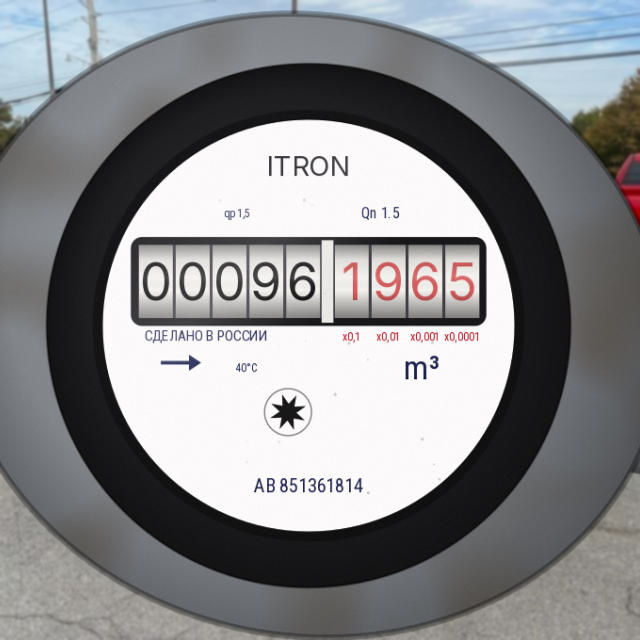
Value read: 96.1965 m³
